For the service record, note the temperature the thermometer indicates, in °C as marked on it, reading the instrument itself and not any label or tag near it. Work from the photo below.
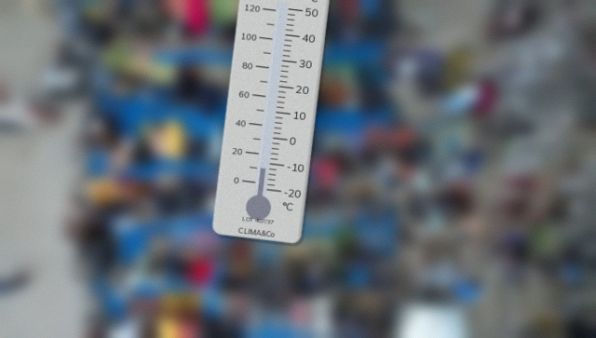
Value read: -12 °C
